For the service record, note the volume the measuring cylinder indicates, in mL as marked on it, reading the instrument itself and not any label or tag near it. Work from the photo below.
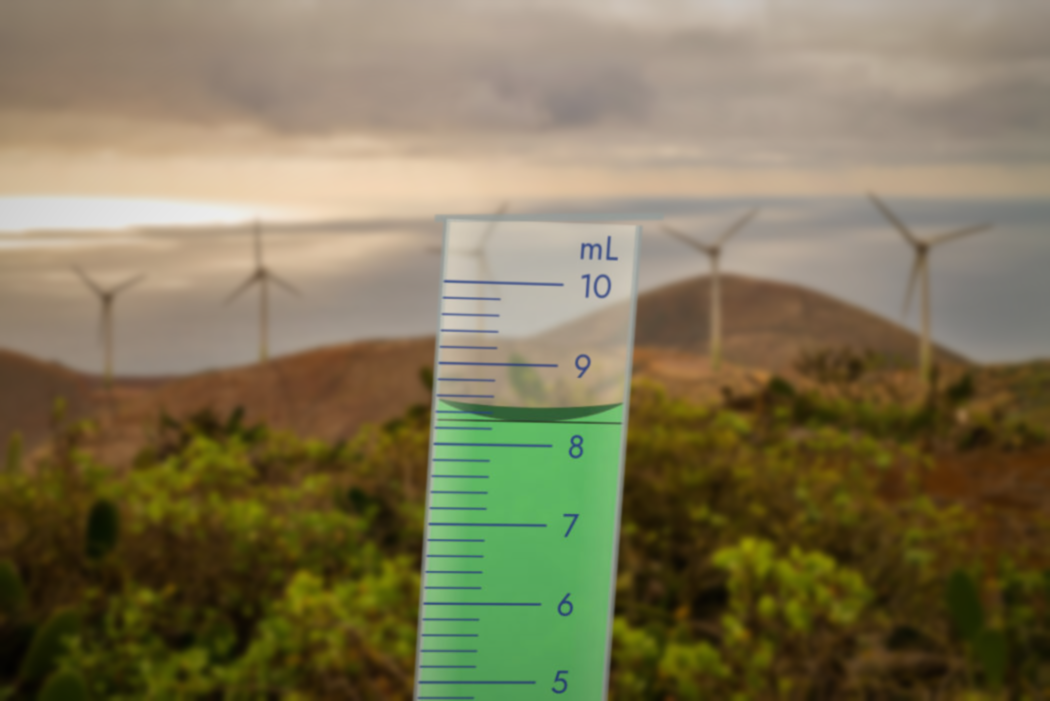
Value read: 8.3 mL
